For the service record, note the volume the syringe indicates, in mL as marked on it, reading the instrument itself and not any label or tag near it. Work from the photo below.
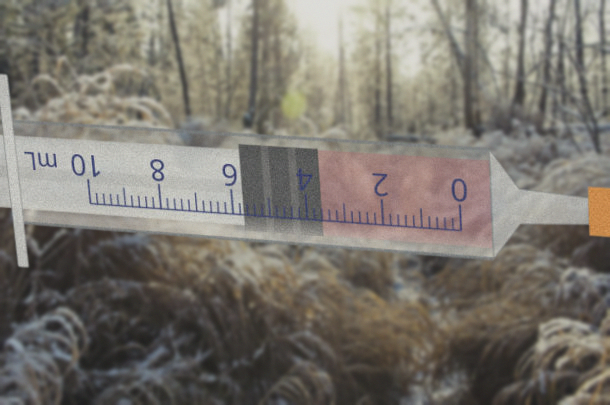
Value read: 3.6 mL
